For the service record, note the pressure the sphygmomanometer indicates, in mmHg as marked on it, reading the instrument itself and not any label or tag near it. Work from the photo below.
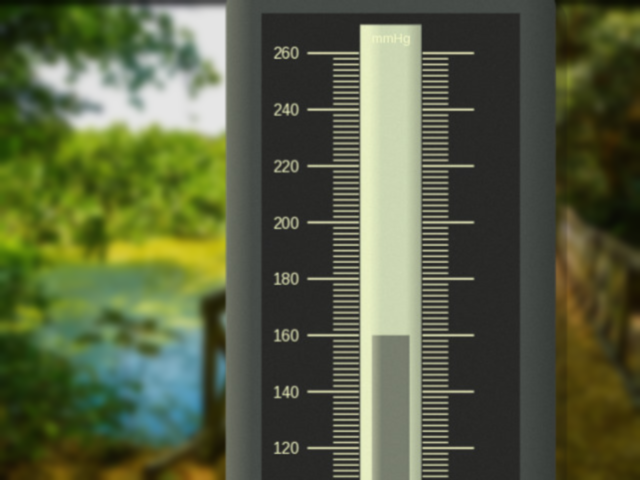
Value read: 160 mmHg
